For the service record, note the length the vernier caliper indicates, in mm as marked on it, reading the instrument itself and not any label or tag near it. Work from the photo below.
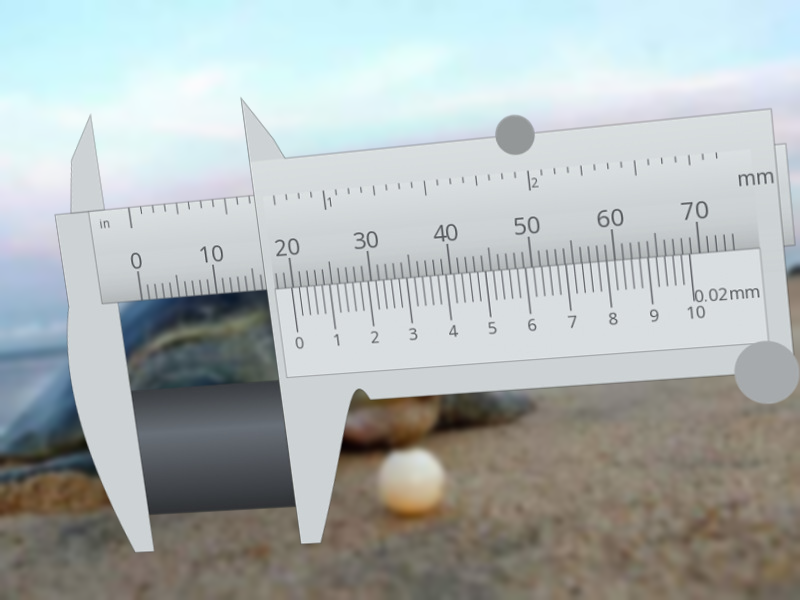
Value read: 19.8 mm
